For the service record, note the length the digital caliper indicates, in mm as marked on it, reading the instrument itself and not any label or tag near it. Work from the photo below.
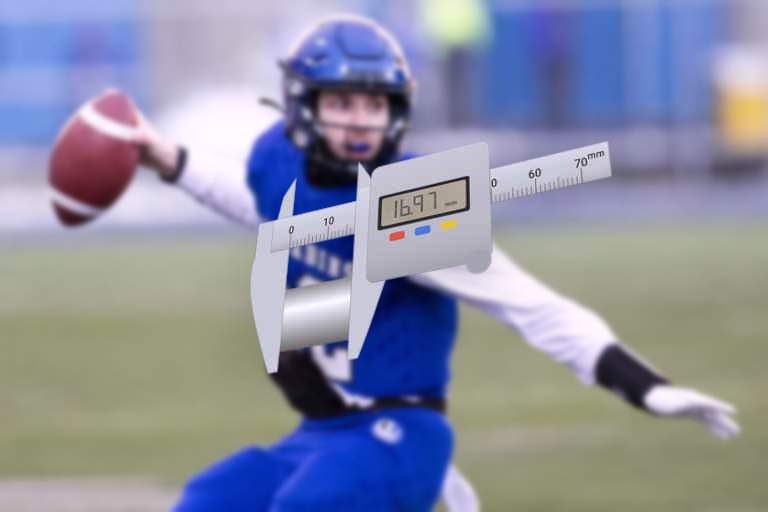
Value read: 16.97 mm
